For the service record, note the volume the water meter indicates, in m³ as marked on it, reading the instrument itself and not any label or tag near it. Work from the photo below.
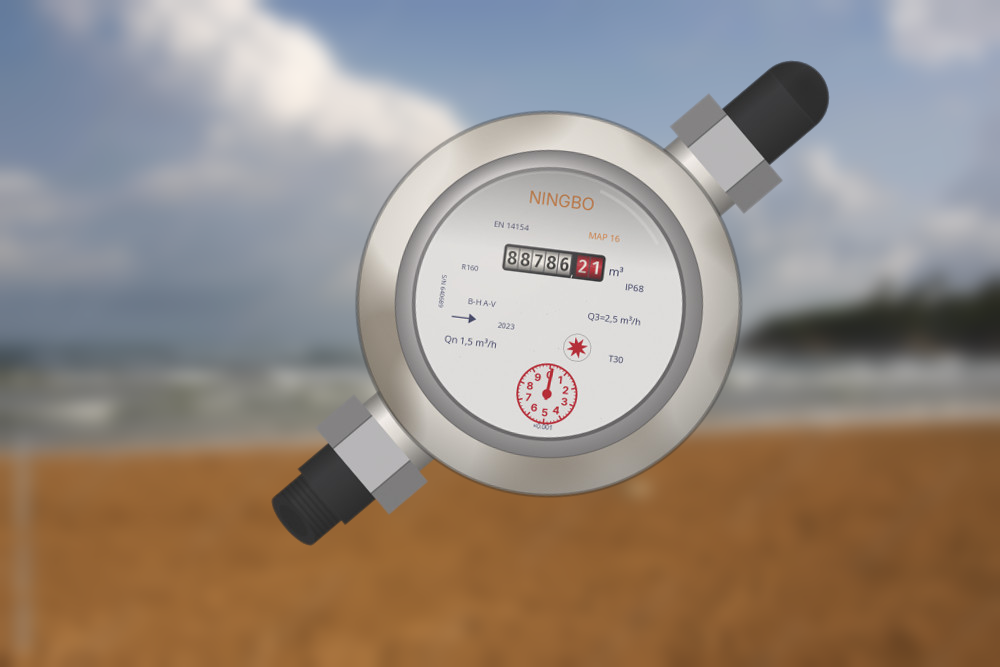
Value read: 88786.210 m³
